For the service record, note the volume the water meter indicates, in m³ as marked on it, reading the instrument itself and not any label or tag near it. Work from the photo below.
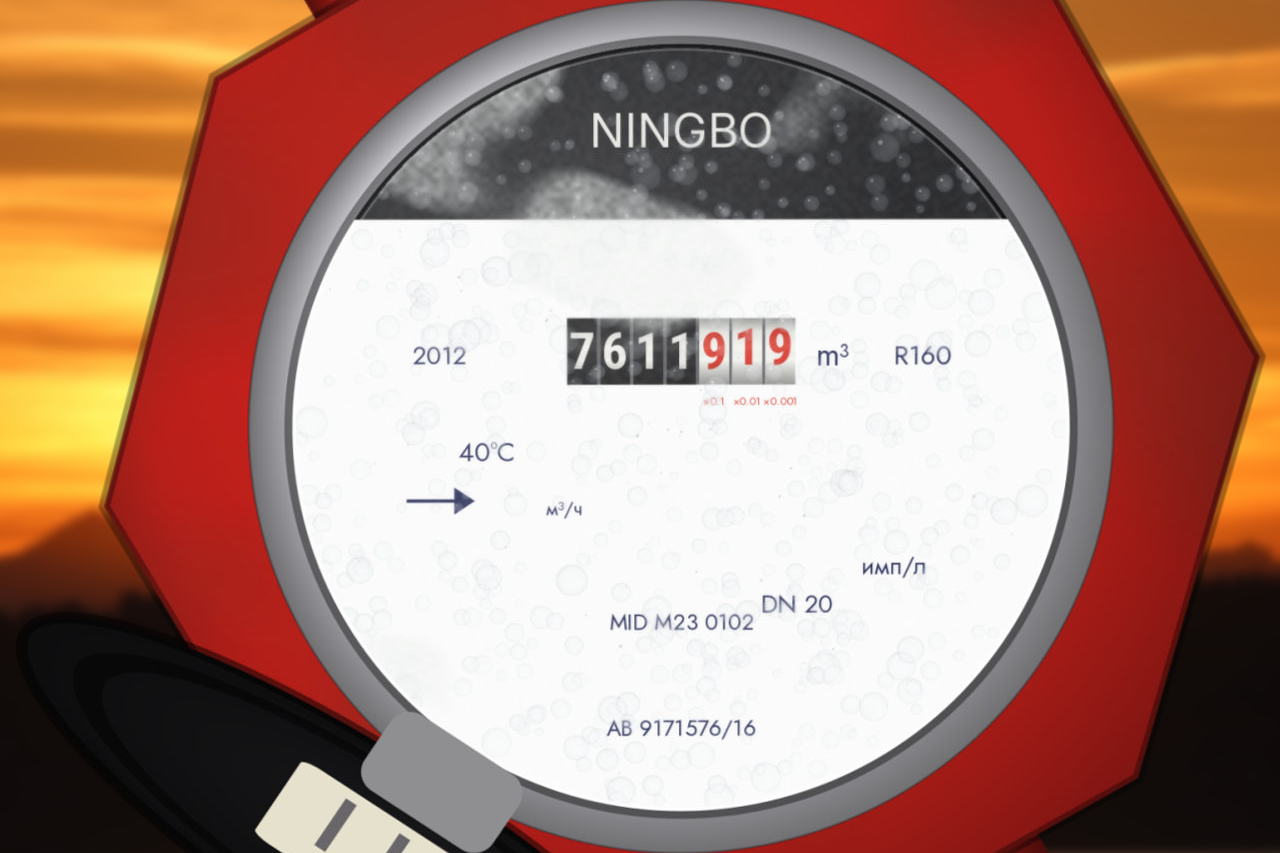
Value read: 7611.919 m³
